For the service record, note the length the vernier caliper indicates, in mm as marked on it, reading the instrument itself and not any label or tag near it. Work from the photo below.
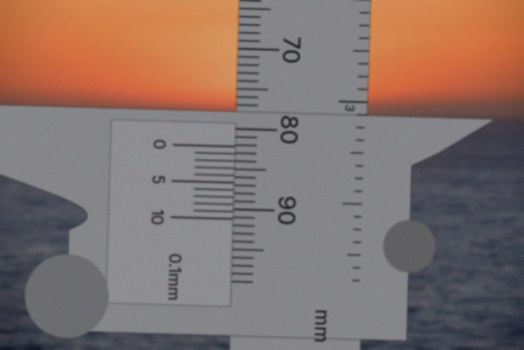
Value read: 82.2 mm
